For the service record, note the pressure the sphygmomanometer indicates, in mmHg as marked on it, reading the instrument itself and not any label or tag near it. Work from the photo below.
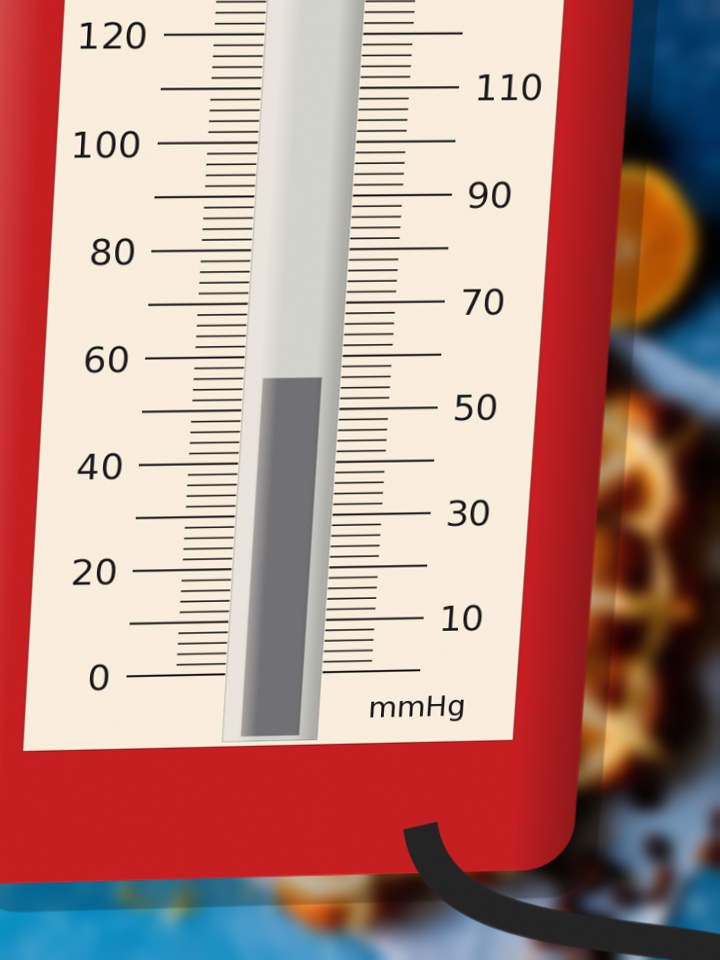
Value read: 56 mmHg
